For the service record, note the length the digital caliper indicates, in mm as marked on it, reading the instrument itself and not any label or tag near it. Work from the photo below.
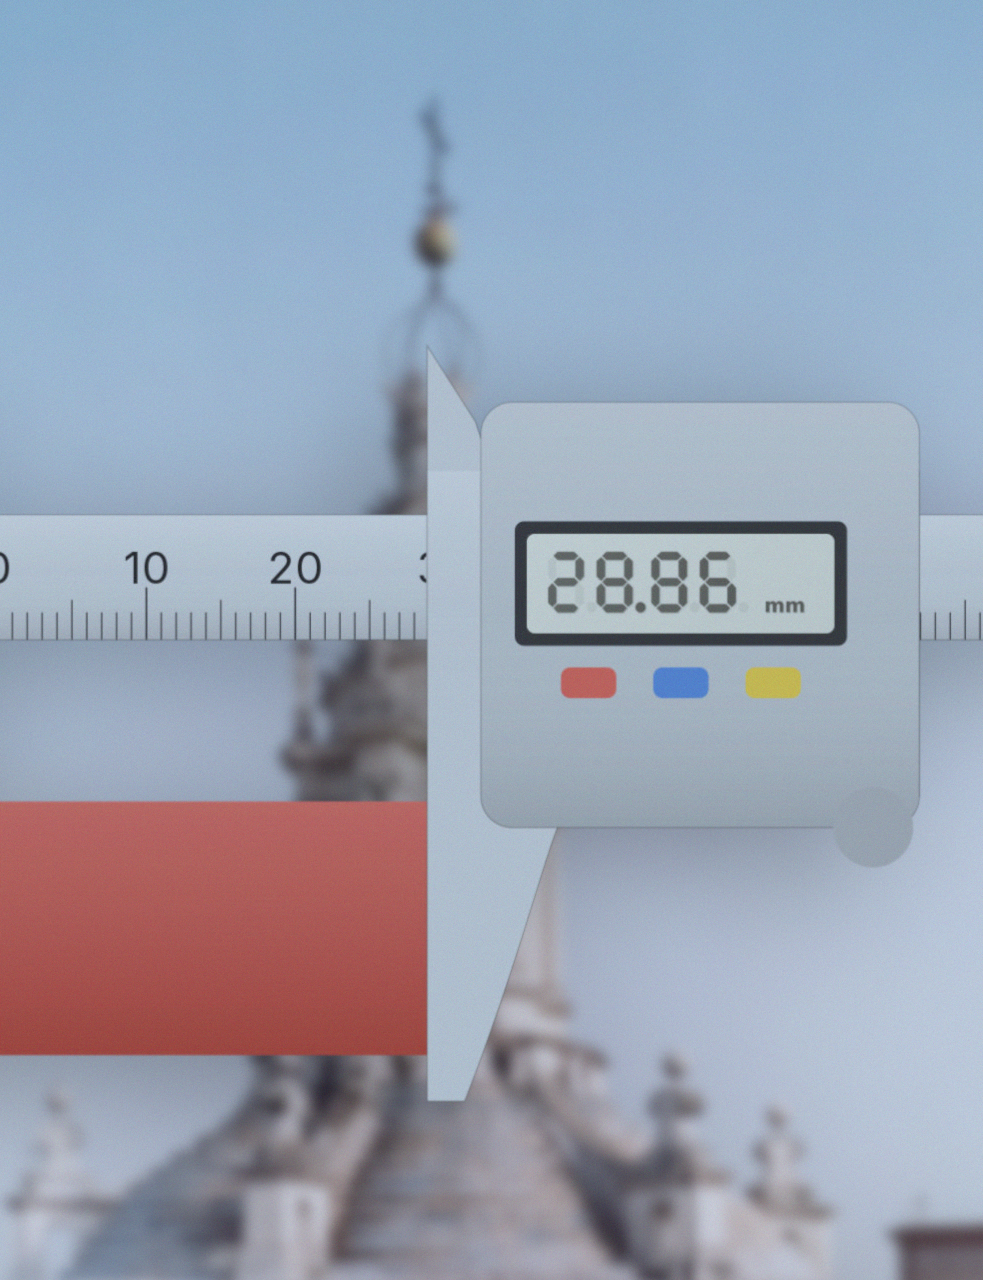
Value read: 28.86 mm
